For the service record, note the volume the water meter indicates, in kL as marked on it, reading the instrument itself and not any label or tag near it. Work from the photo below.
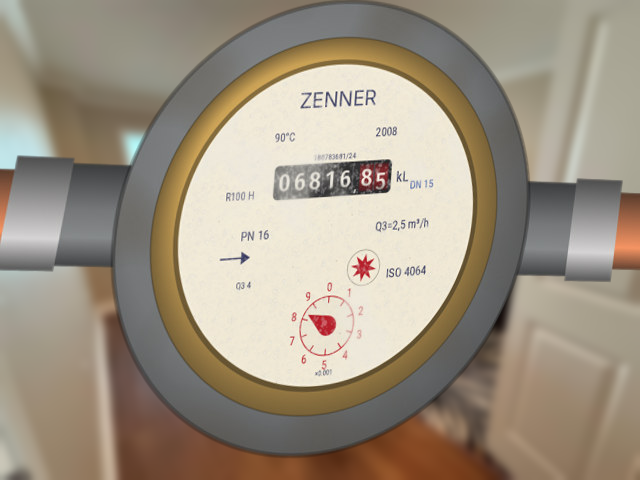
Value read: 6816.848 kL
